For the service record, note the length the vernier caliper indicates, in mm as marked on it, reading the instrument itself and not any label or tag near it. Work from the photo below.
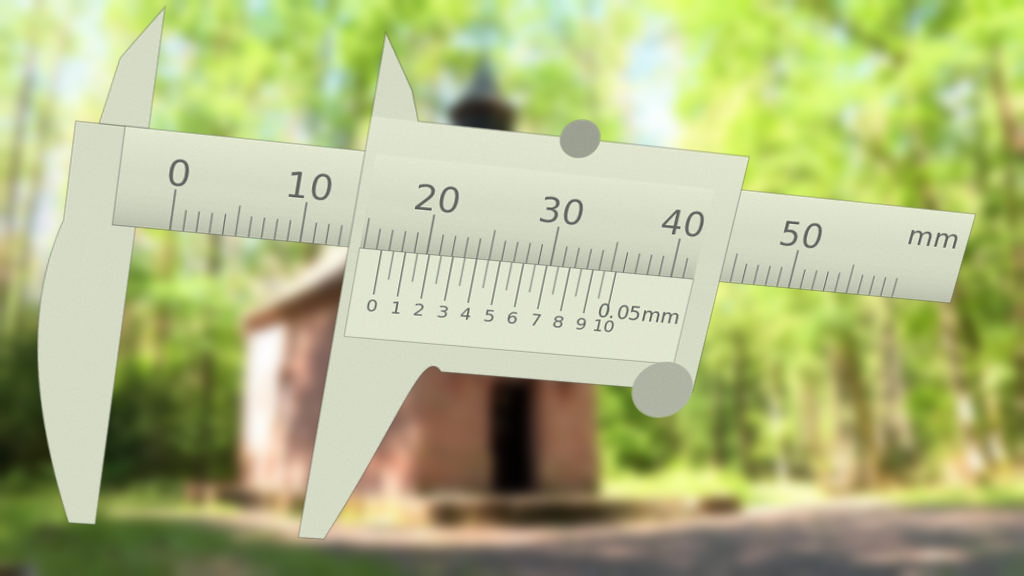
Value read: 16.4 mm
